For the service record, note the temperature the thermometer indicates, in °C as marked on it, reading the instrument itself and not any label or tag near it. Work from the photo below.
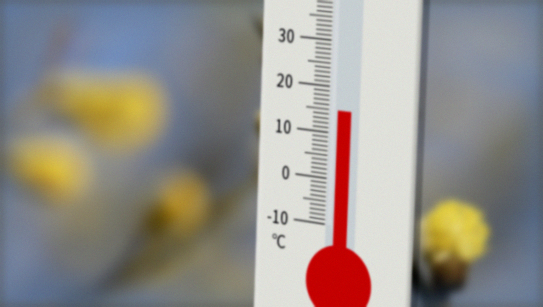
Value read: 15 °C
